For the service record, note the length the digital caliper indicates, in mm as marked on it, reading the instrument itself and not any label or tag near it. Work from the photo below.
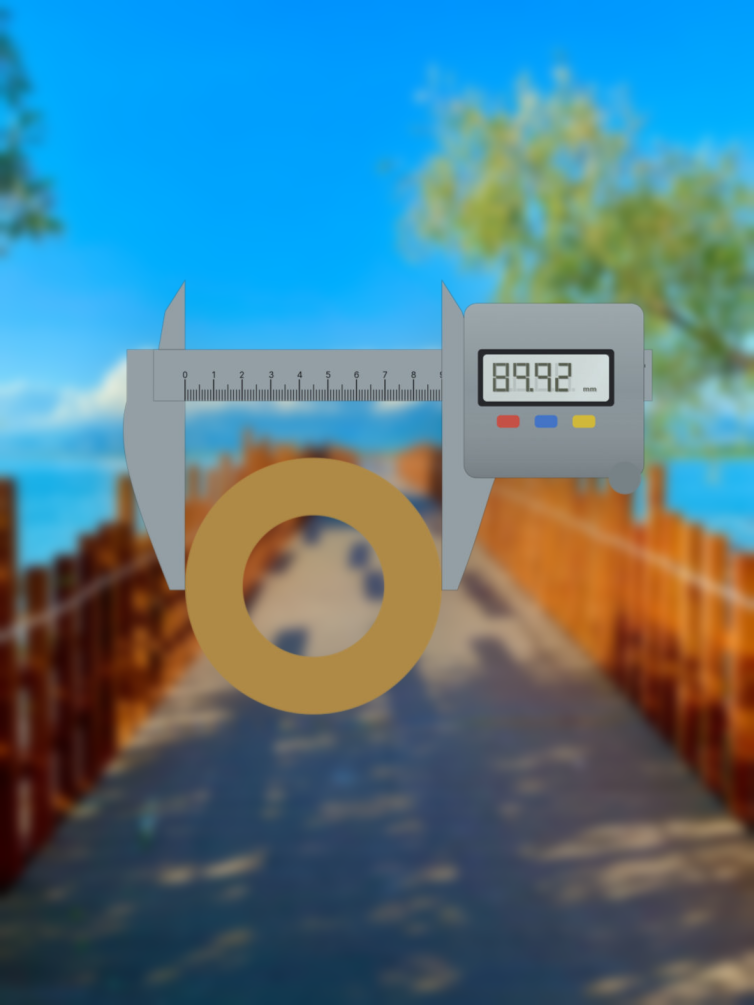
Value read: 89.92 mm
